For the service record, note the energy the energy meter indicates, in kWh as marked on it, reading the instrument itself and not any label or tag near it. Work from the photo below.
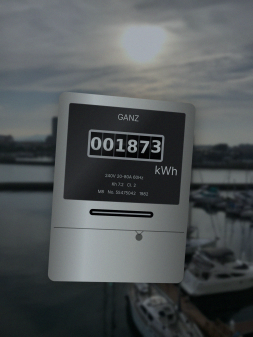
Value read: 1873 kWh
